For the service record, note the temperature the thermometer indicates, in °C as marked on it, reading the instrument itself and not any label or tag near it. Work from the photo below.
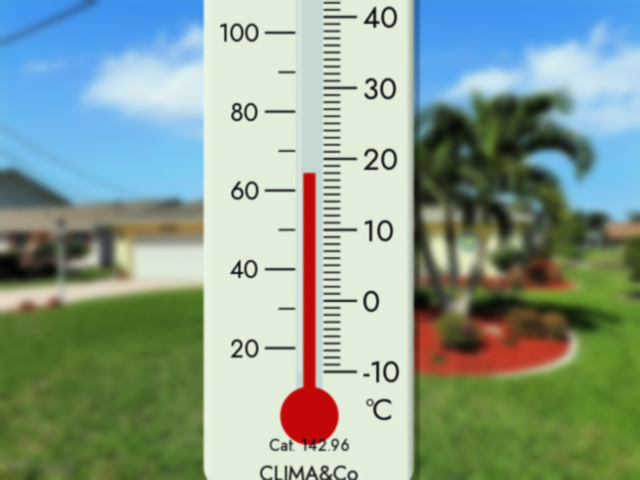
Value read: 18 °C
